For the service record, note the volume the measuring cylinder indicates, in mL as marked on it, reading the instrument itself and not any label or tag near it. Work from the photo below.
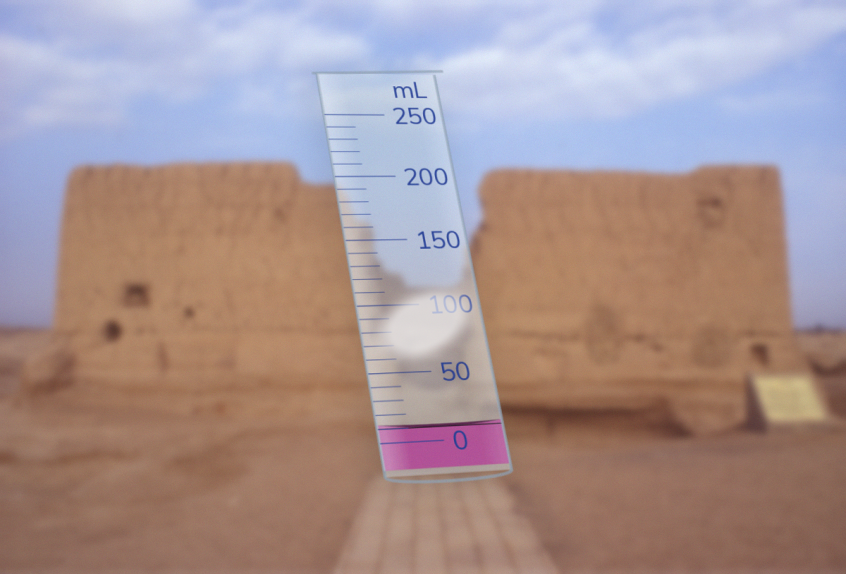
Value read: 10 mL
